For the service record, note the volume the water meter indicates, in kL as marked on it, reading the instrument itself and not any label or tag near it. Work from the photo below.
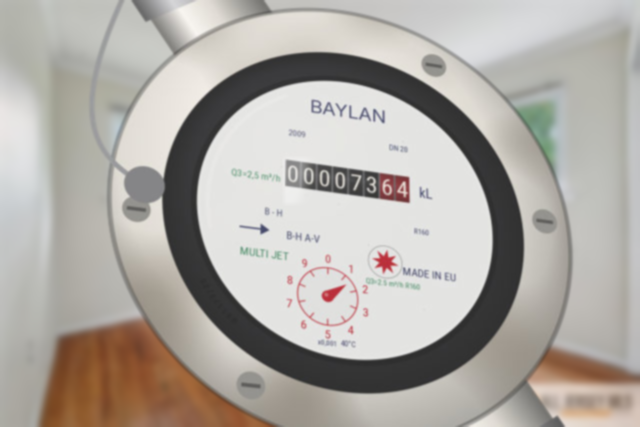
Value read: 73.641 kL
